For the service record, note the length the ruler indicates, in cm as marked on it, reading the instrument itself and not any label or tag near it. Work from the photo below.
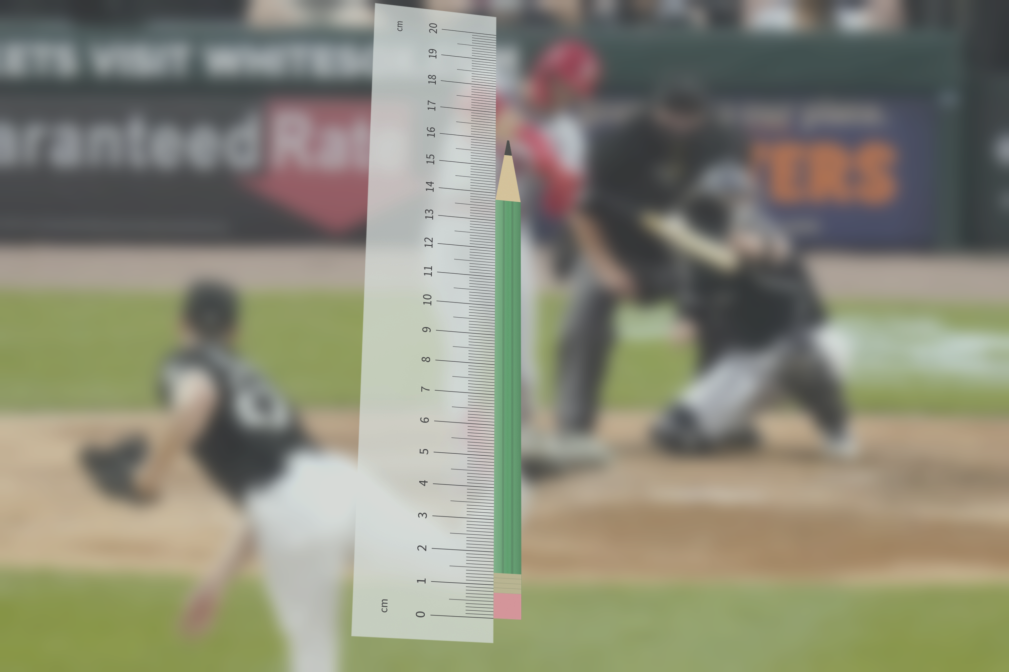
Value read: 16 cm
